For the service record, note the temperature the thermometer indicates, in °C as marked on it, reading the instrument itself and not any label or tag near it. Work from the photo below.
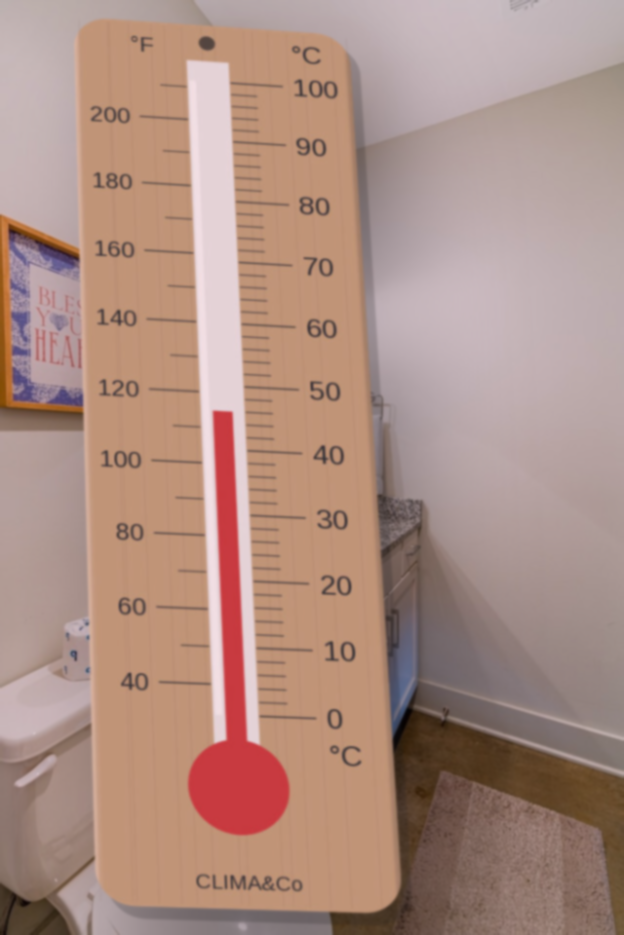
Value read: 46 °C
